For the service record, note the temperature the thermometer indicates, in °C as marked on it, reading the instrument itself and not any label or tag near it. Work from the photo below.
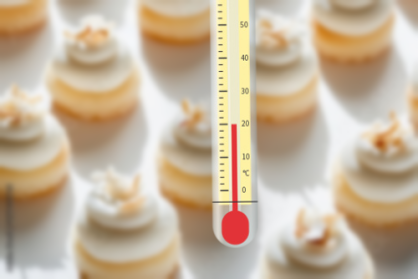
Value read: 20 °C
